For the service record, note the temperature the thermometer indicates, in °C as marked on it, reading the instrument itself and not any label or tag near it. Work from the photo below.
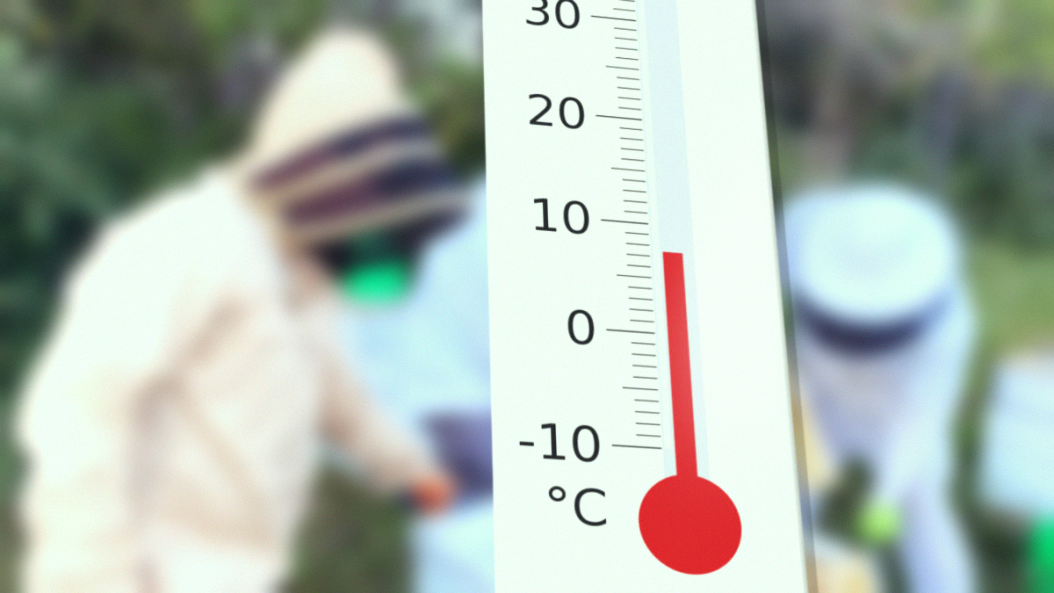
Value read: 7.5 °C
